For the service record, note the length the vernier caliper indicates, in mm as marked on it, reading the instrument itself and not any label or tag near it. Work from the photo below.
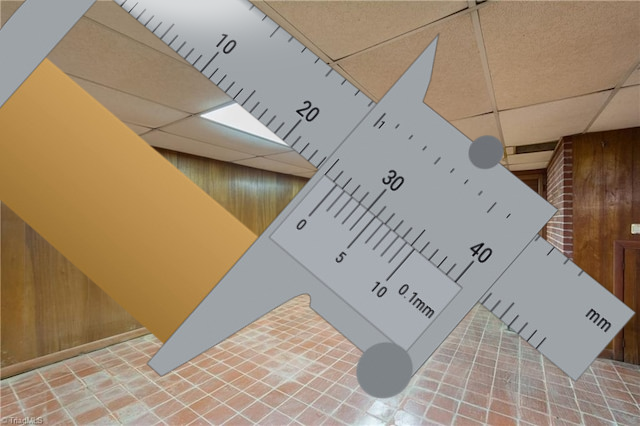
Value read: 26.4 mm
